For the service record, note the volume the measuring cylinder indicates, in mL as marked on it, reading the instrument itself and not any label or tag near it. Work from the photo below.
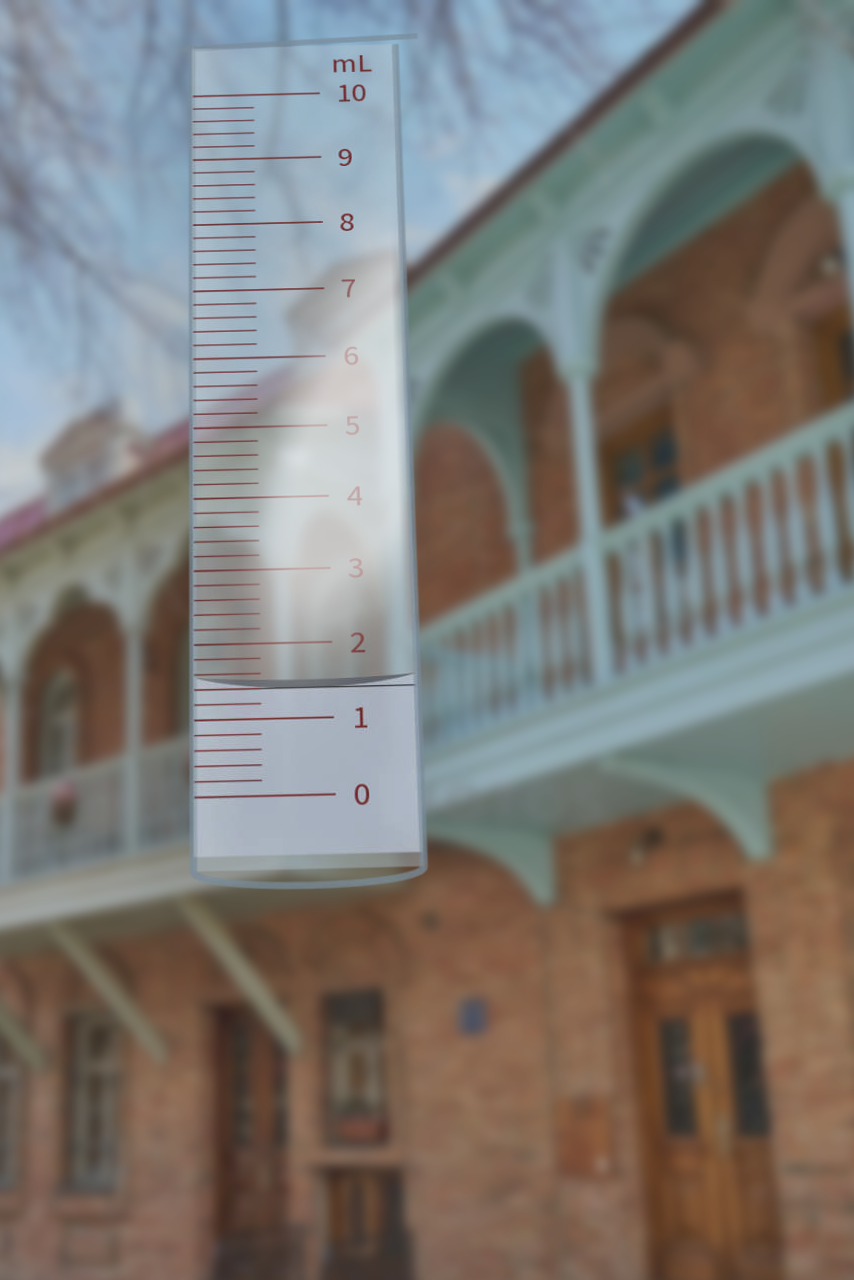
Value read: 1.4 mL
